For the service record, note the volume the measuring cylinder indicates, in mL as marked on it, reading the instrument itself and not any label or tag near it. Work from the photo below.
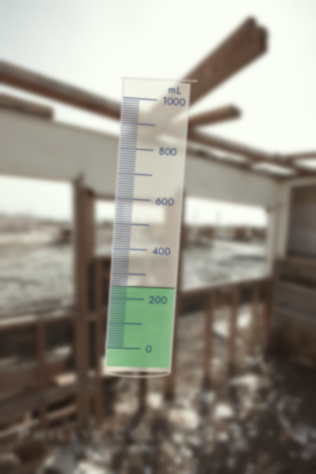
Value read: 250 mL
